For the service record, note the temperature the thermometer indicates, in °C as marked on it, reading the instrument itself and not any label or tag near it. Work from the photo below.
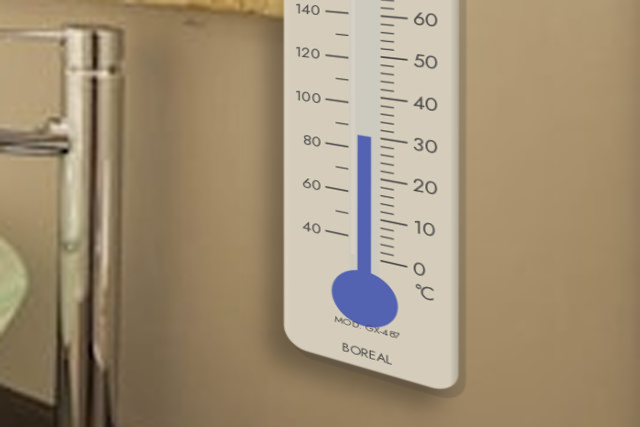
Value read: 30 °C
